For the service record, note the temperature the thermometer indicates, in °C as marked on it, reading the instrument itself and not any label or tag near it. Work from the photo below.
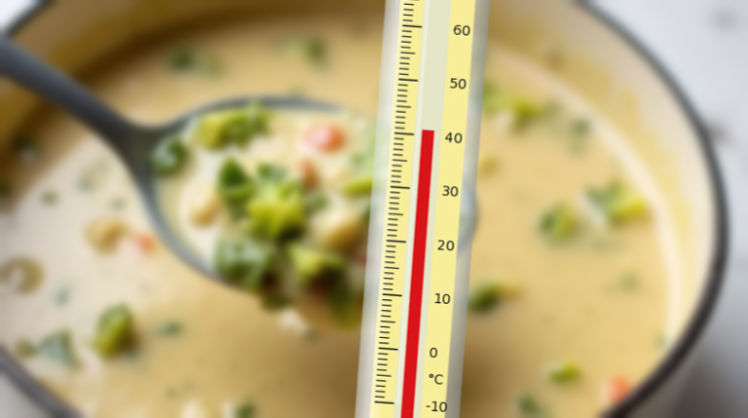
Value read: 41 °C
